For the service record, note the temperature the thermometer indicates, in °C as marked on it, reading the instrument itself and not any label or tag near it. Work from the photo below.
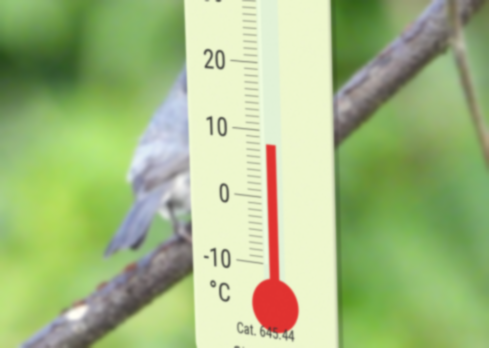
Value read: 8 °C
